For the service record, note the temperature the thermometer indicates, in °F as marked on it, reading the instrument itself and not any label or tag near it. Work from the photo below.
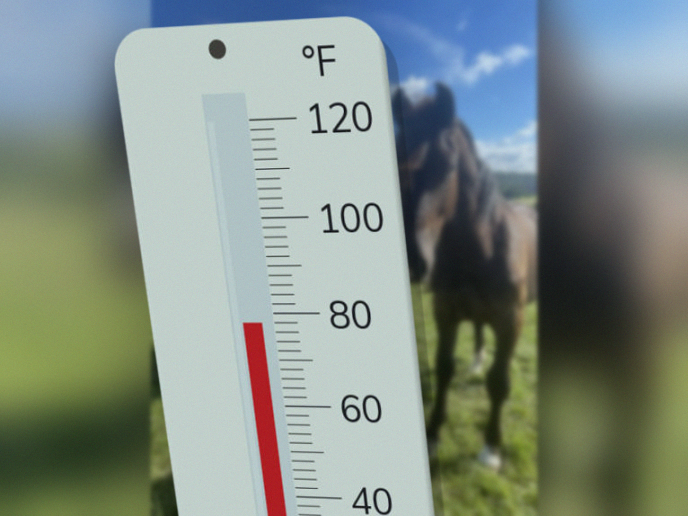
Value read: 78 °F
